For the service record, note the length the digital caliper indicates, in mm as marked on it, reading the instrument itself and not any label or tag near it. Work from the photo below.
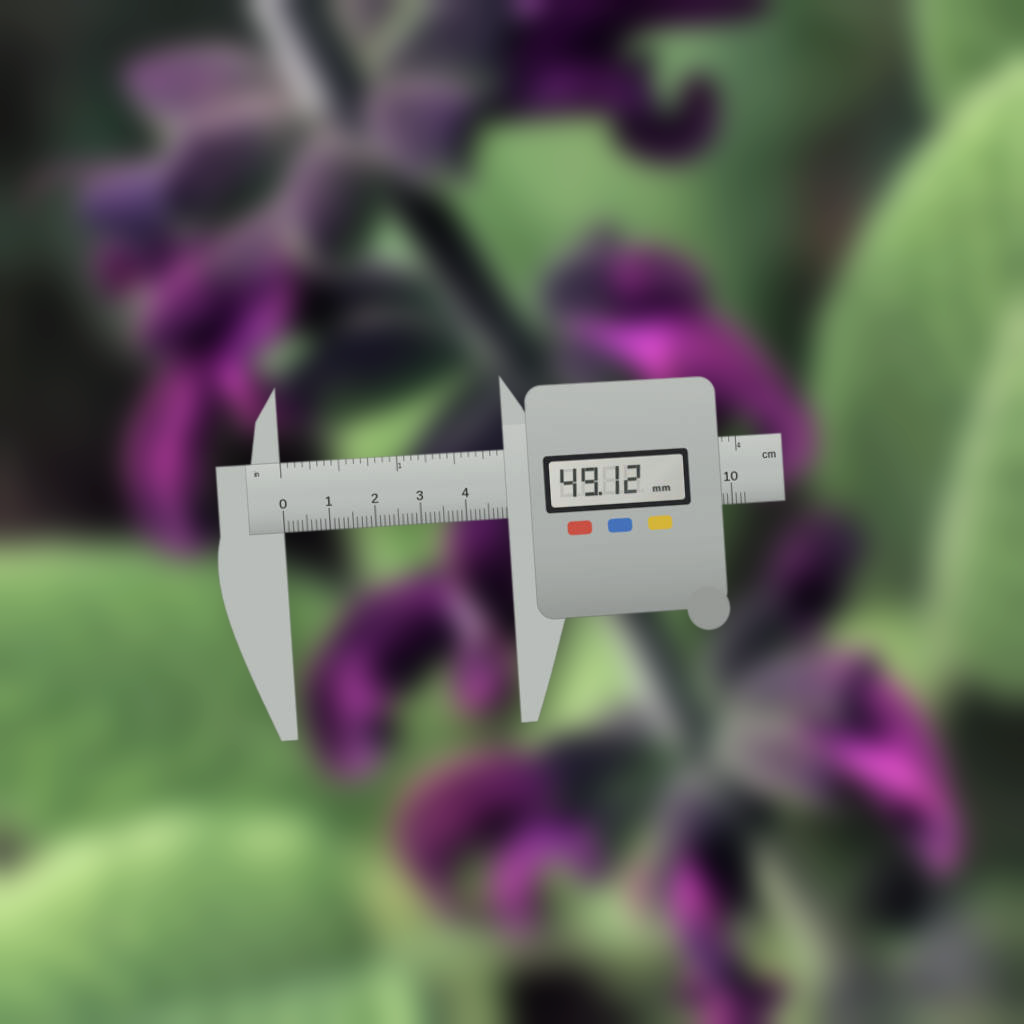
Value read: 49.12 mm
